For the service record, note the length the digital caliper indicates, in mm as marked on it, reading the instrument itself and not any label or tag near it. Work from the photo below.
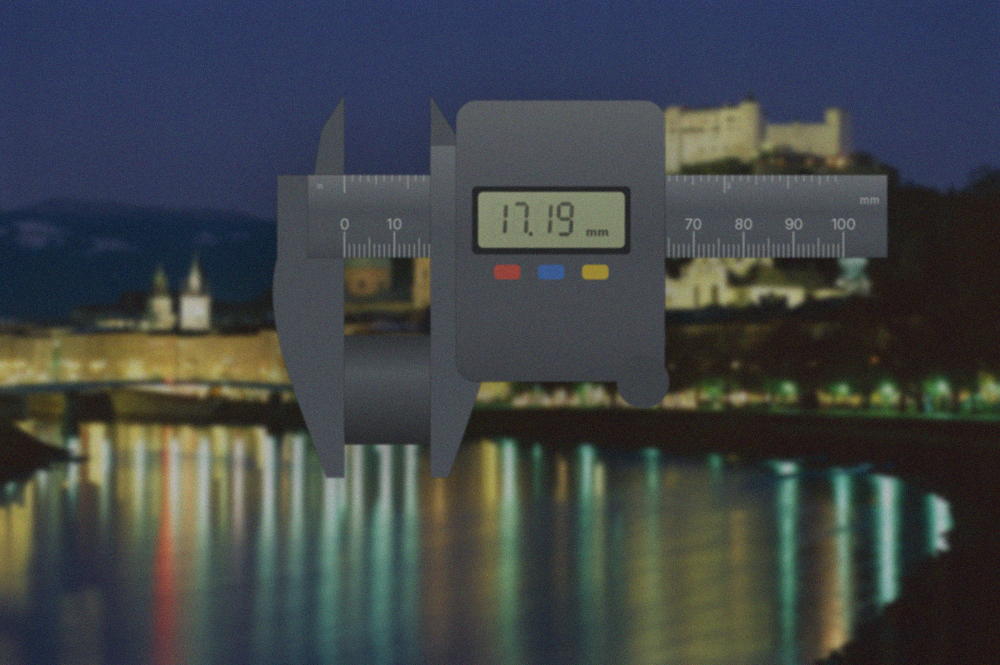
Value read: 17.19 mm
